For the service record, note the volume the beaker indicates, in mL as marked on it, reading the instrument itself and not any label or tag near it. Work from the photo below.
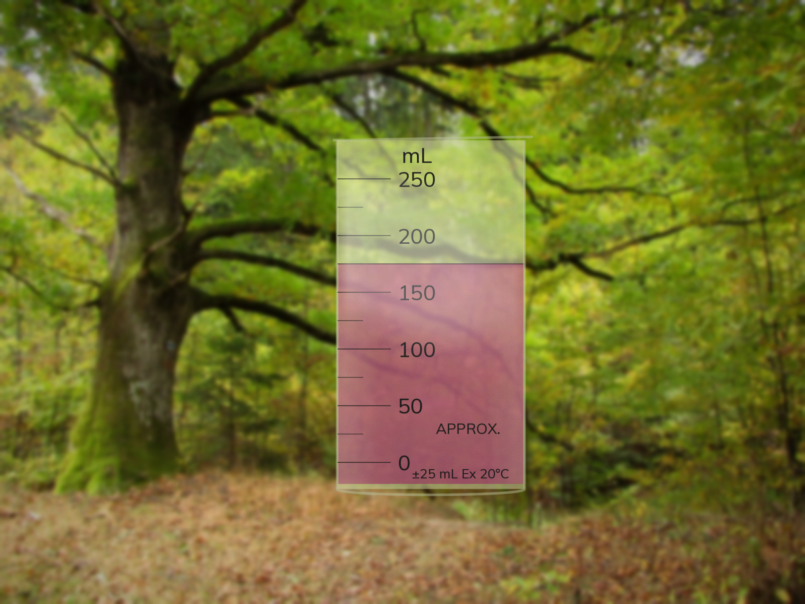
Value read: 175 mL
